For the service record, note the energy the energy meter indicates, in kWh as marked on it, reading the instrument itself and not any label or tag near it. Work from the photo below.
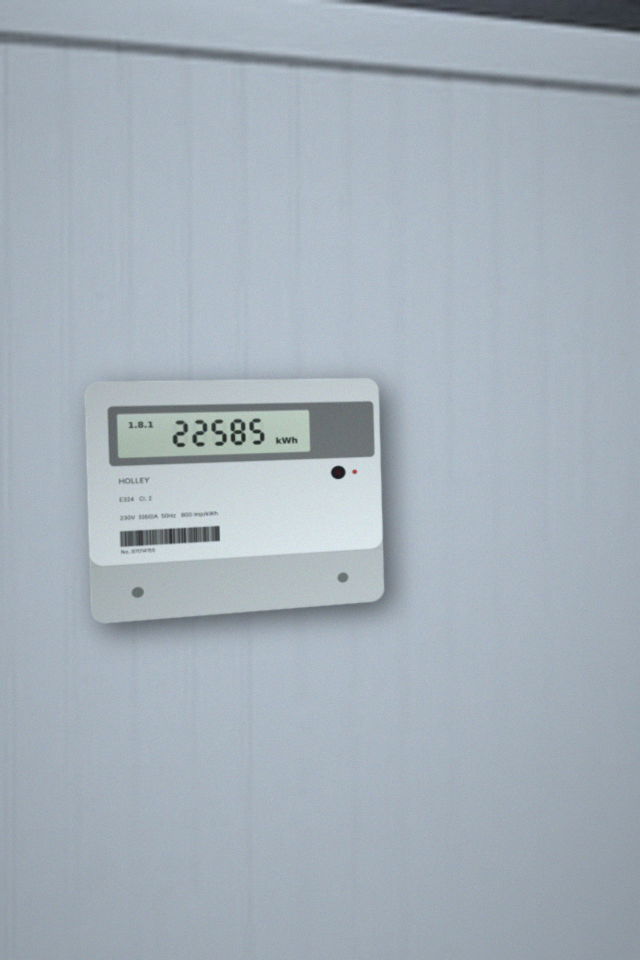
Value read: 22585 kWh
